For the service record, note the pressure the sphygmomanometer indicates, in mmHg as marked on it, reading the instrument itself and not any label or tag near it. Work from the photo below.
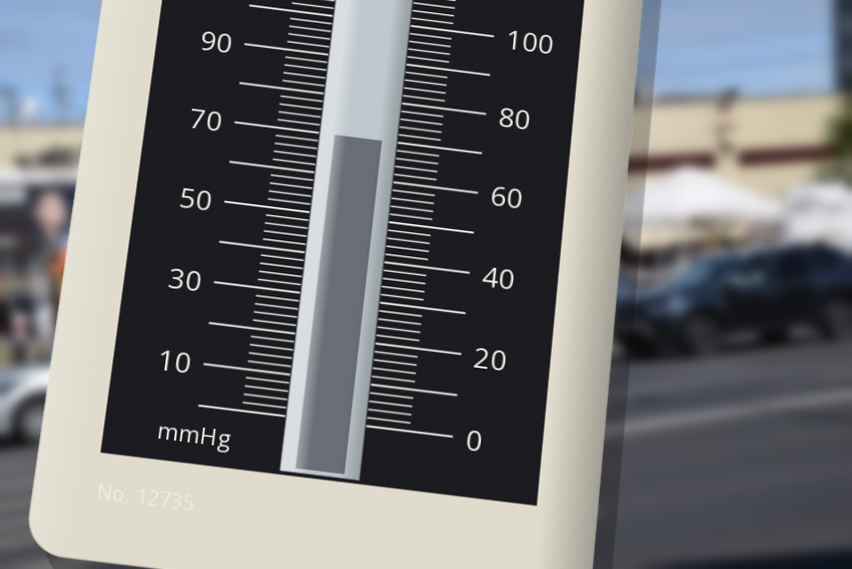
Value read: 70 mmHg
